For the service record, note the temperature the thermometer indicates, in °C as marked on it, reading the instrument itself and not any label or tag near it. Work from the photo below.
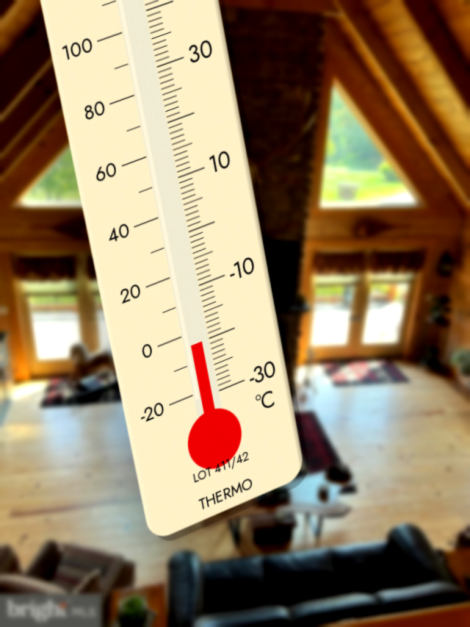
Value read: -20 °C
